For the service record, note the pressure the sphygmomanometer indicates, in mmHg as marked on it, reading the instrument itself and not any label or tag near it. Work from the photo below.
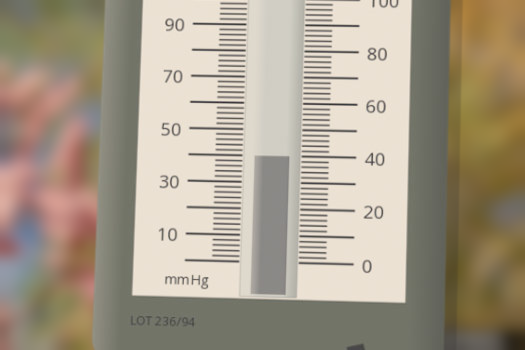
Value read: 40 mmHg
